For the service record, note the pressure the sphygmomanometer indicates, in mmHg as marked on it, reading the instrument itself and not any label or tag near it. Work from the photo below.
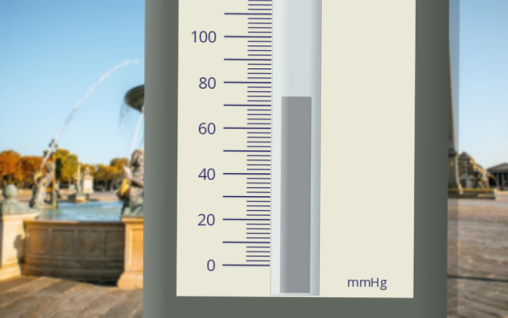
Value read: 74 mmHg
